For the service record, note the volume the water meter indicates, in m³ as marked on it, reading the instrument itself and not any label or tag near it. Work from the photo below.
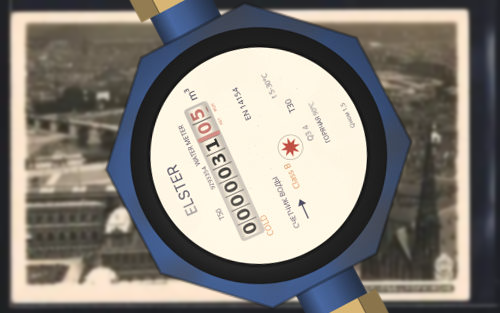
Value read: 31.05 m³
